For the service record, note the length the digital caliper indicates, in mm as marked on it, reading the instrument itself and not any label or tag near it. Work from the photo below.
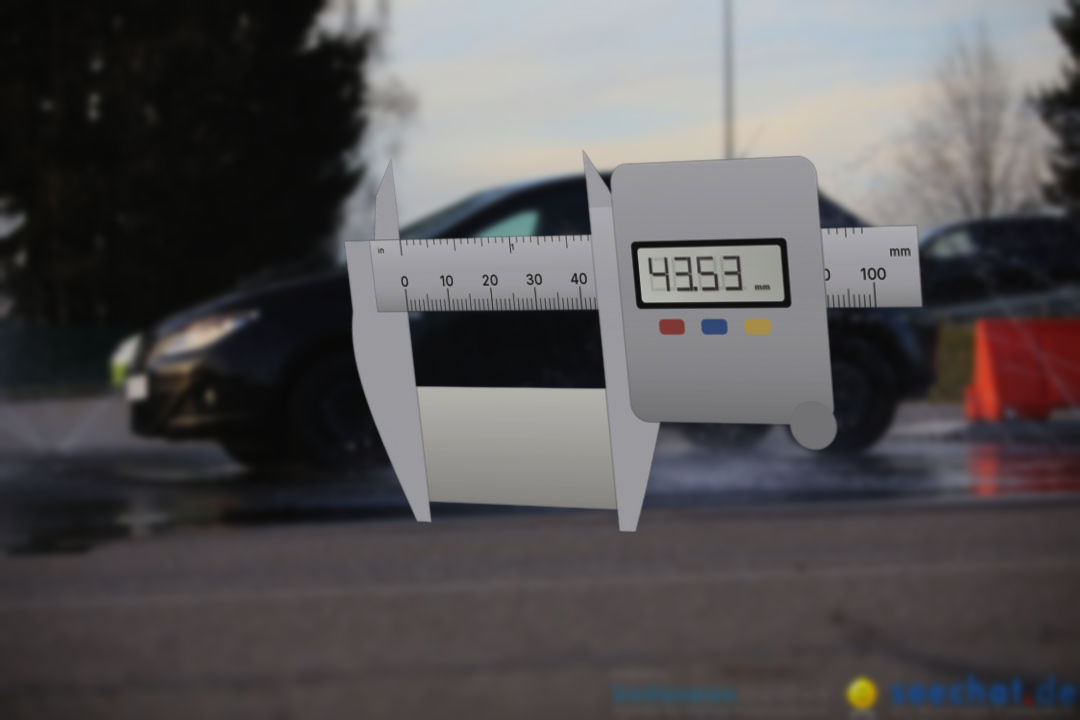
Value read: 43.53 mm
